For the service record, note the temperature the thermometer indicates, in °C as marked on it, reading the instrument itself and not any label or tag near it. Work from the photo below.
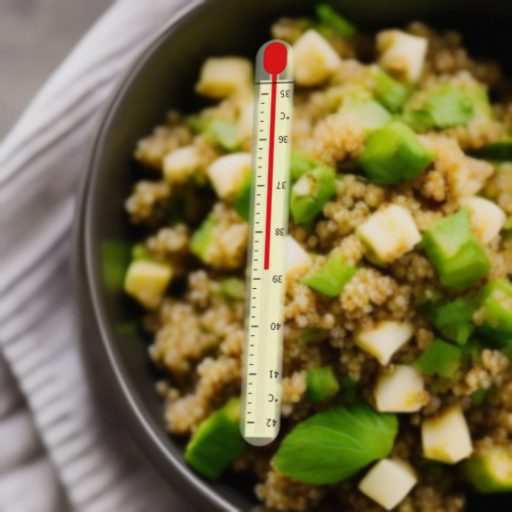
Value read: 38.8 °C
